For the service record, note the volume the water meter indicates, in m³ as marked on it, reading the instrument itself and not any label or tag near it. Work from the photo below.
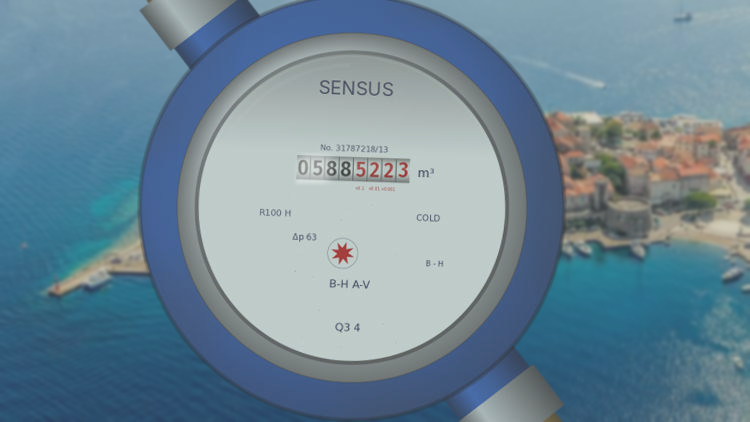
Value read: 588.5223 m³
